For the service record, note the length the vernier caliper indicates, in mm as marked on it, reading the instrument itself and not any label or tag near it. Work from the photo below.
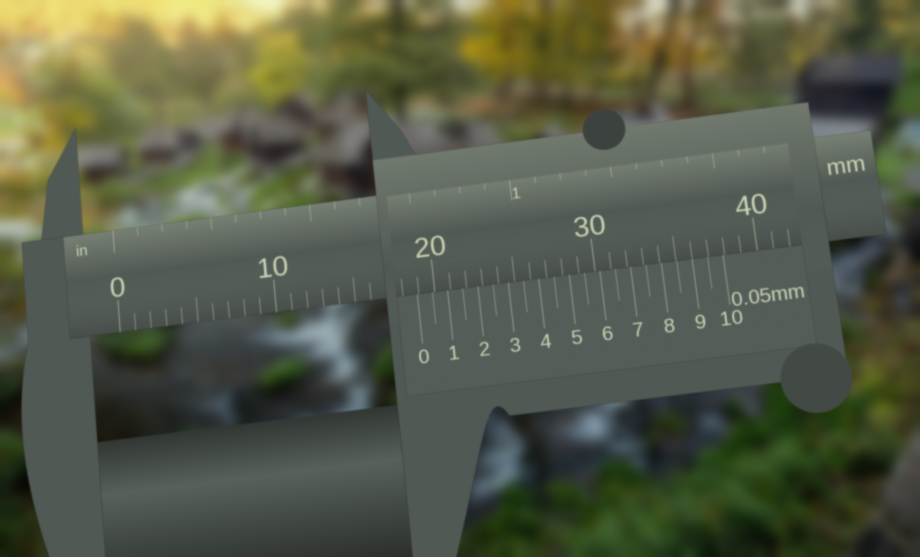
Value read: 18.9 mm
